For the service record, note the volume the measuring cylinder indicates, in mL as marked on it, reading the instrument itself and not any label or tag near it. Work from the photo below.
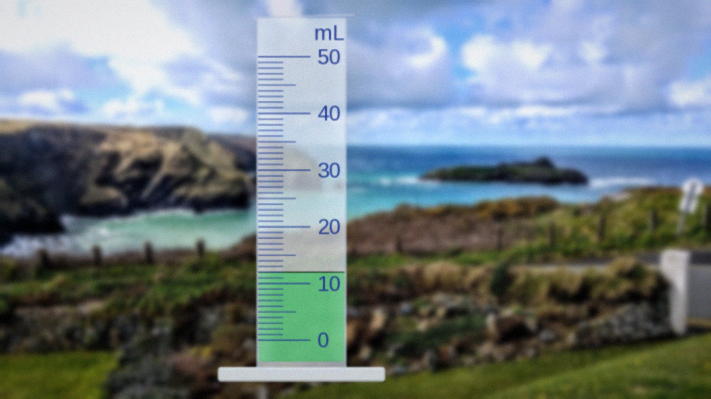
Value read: 12 mL
